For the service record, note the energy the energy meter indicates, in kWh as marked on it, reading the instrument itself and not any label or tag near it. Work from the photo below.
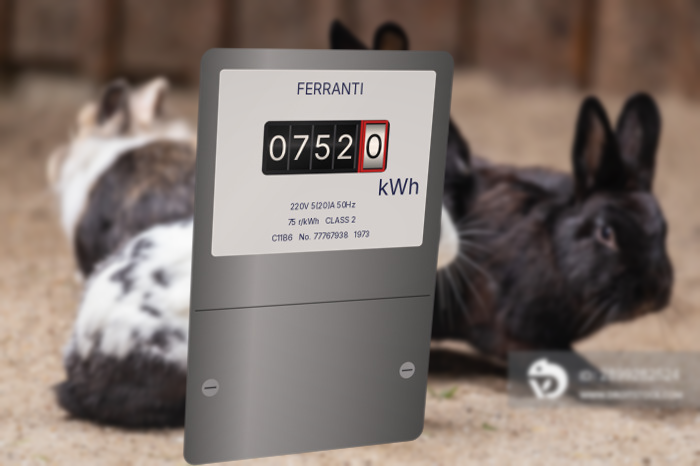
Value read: 752.0 kWh
